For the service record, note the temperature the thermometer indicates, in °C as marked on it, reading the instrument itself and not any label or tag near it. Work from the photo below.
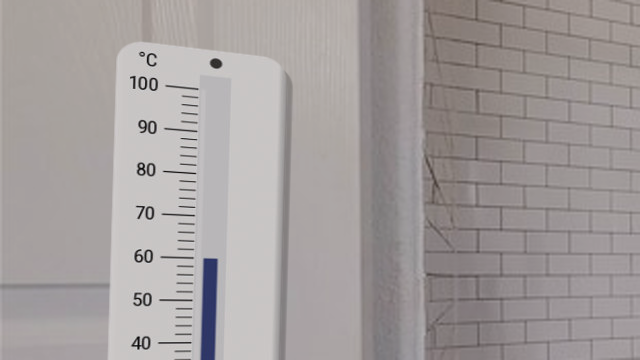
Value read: 60 °C
